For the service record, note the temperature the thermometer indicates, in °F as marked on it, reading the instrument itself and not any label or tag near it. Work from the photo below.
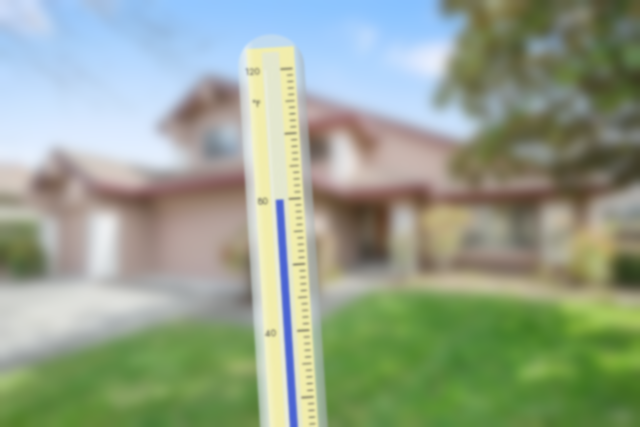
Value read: 80 °F
